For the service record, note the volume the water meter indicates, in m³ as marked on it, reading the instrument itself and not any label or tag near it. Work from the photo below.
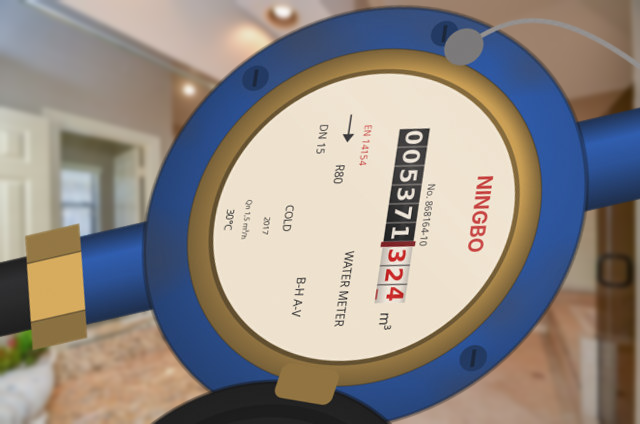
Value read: 5371.324 m³
